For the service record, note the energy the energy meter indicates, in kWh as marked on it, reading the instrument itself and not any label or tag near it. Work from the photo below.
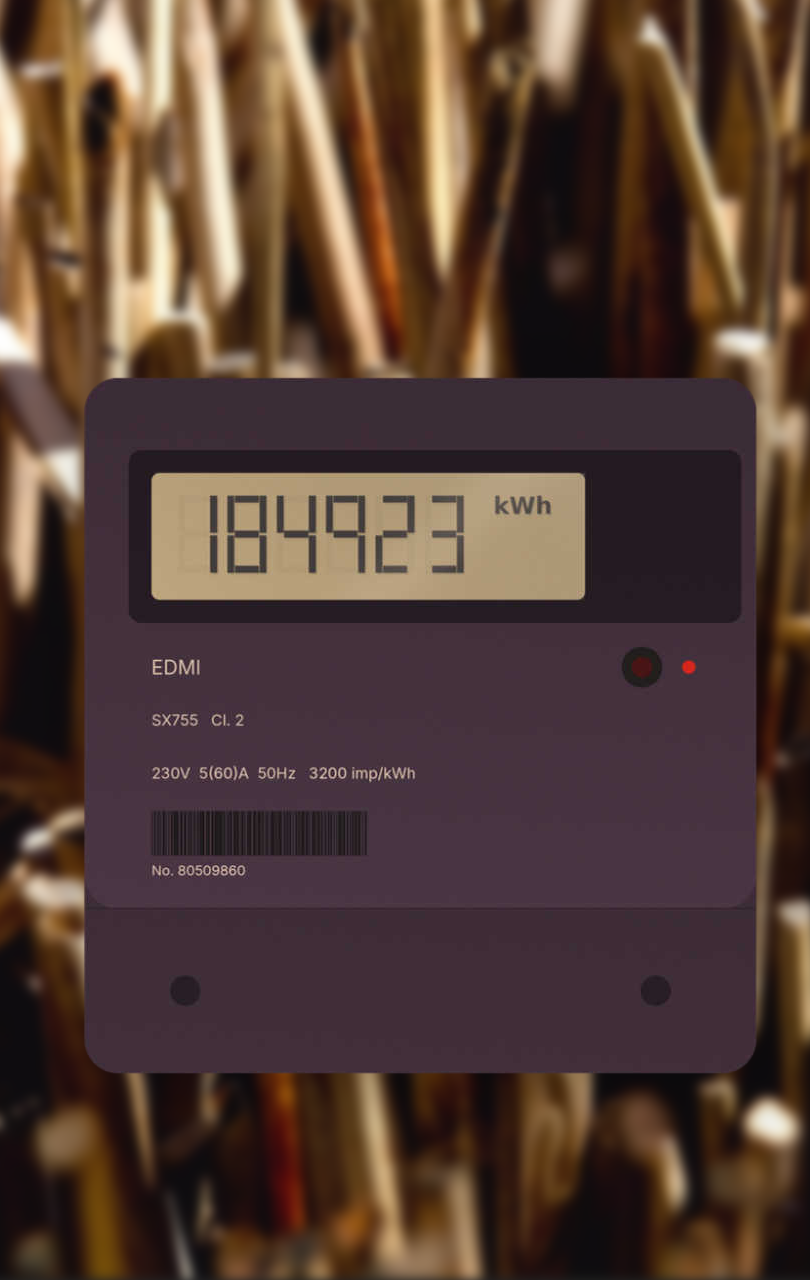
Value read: 184923 kWh
